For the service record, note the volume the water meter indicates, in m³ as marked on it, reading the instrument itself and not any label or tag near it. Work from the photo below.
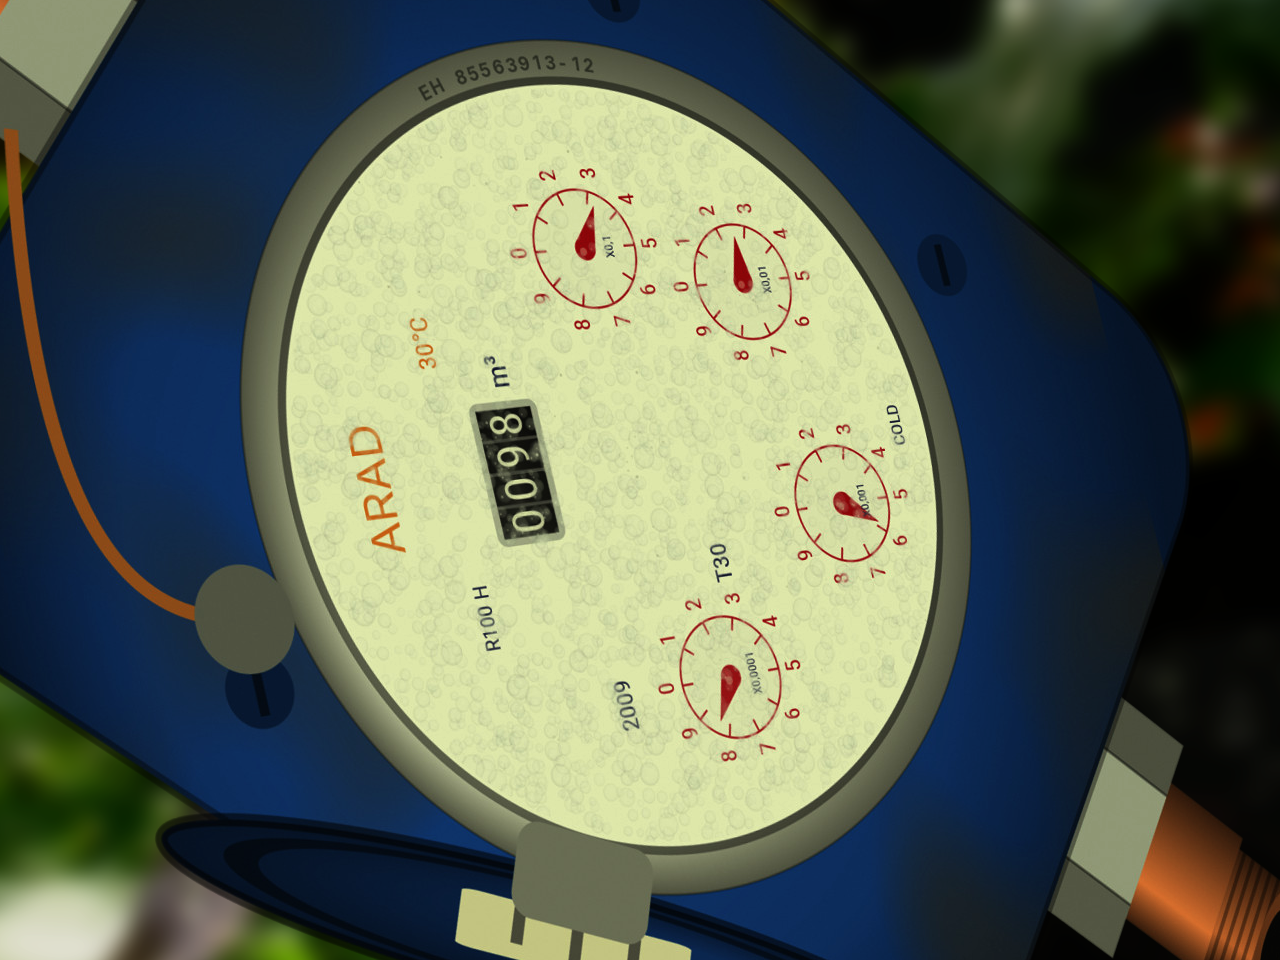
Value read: 98.3258 m³
